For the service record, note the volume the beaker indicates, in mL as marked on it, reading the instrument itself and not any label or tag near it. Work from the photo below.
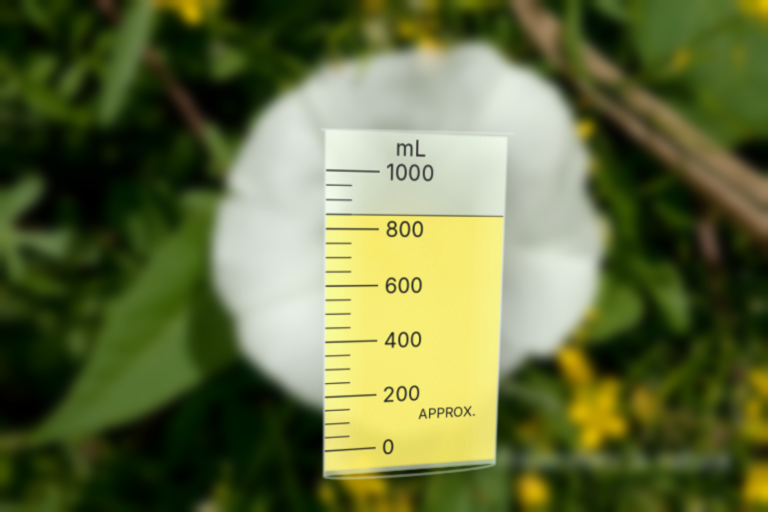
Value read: 850 mL
